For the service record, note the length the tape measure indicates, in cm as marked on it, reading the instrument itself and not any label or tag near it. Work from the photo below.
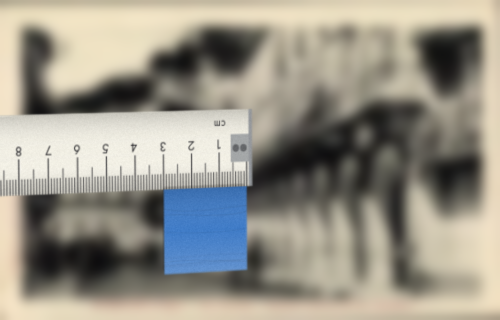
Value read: 3 cm
